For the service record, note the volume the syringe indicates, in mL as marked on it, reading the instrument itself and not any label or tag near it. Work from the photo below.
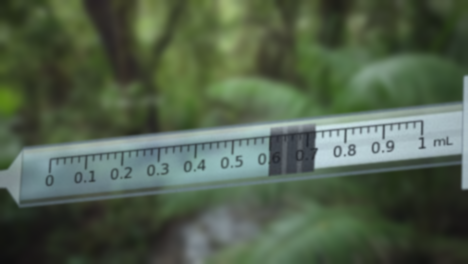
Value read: 0.6 mL
